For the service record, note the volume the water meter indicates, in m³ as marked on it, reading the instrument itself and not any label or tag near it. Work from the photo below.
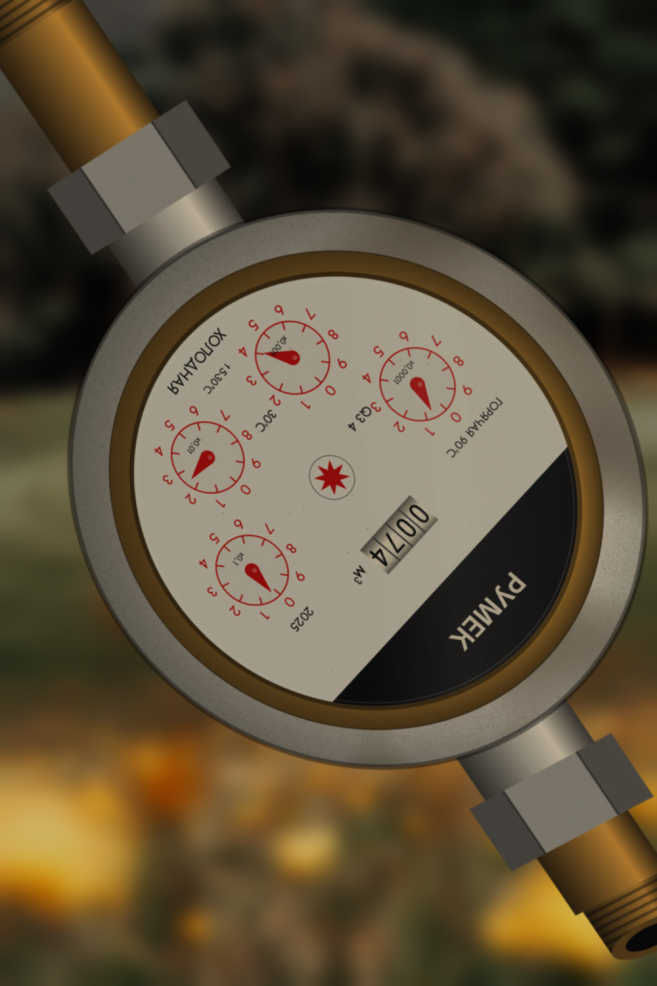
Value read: 74.0240 m³
